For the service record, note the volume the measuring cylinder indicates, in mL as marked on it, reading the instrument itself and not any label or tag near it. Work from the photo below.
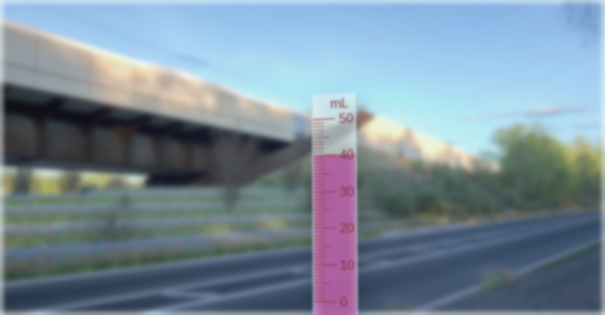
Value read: 40 mL
